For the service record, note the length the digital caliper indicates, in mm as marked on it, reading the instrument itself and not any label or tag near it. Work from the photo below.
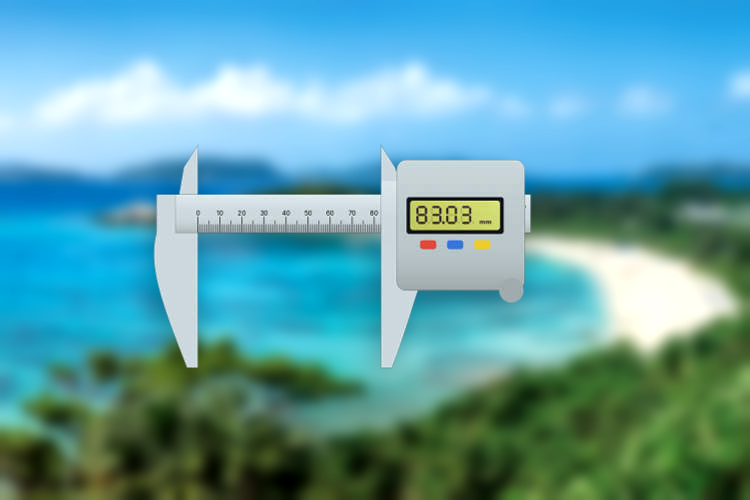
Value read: 83.03 mm
